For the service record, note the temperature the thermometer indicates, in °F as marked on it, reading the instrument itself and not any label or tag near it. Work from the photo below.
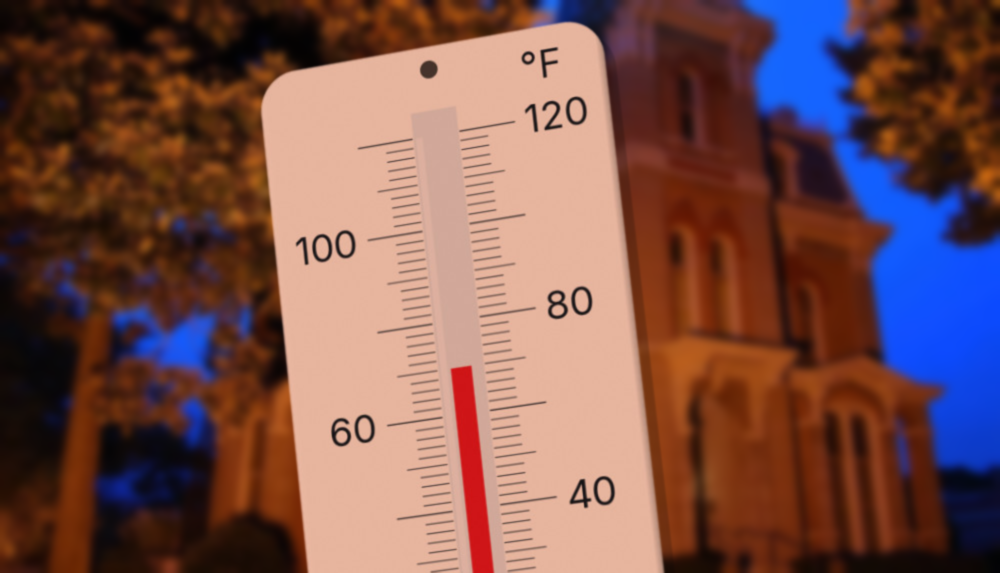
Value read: 70 °F
